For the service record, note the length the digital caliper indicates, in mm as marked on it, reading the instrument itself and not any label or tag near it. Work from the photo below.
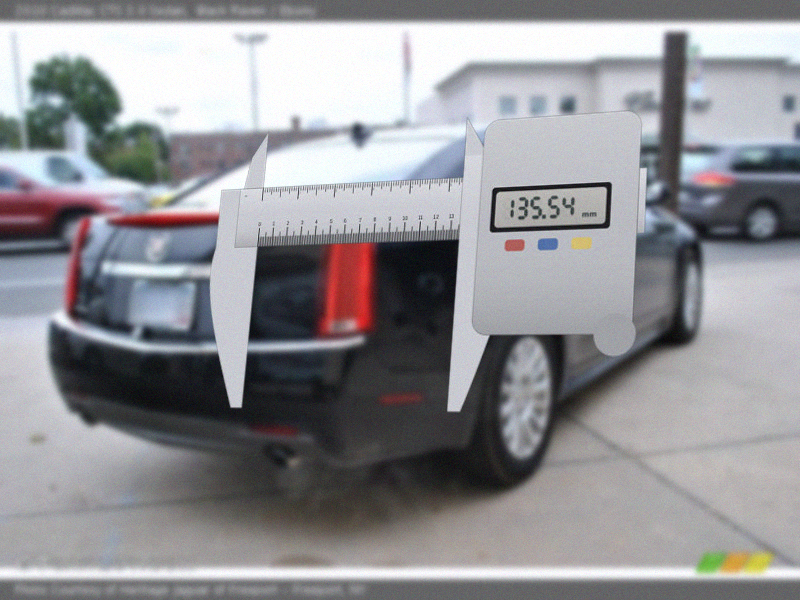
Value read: 135.54 mm
